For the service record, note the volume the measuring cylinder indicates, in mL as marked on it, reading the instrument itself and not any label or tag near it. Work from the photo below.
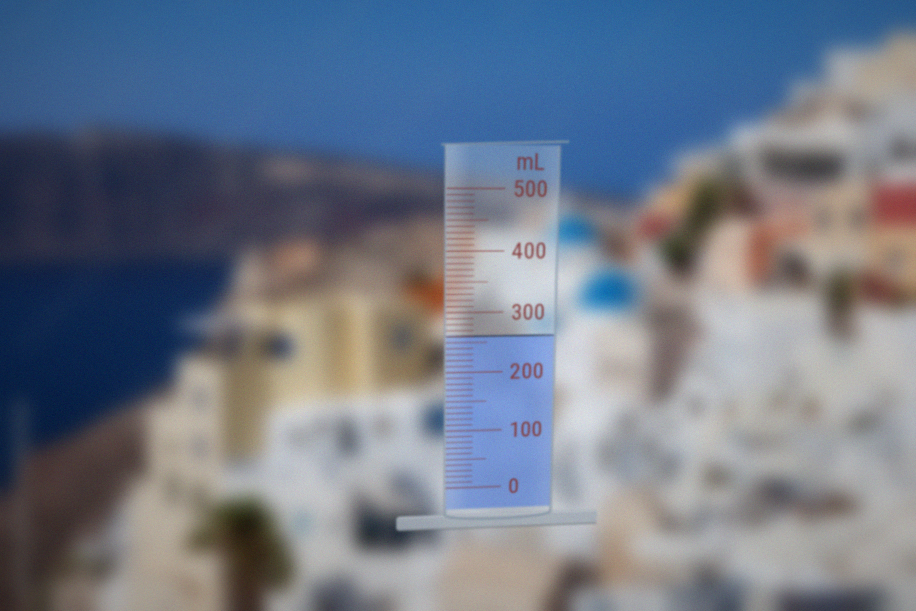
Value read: 260 mL
